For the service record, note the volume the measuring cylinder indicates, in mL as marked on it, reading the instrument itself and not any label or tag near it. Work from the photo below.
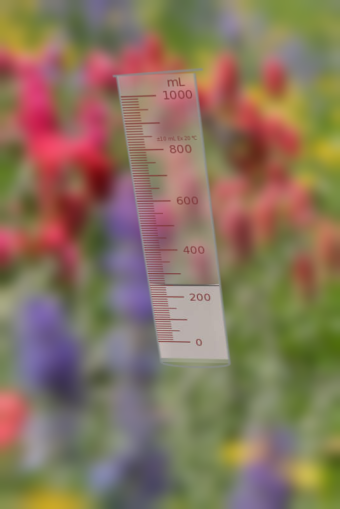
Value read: 250 mL
